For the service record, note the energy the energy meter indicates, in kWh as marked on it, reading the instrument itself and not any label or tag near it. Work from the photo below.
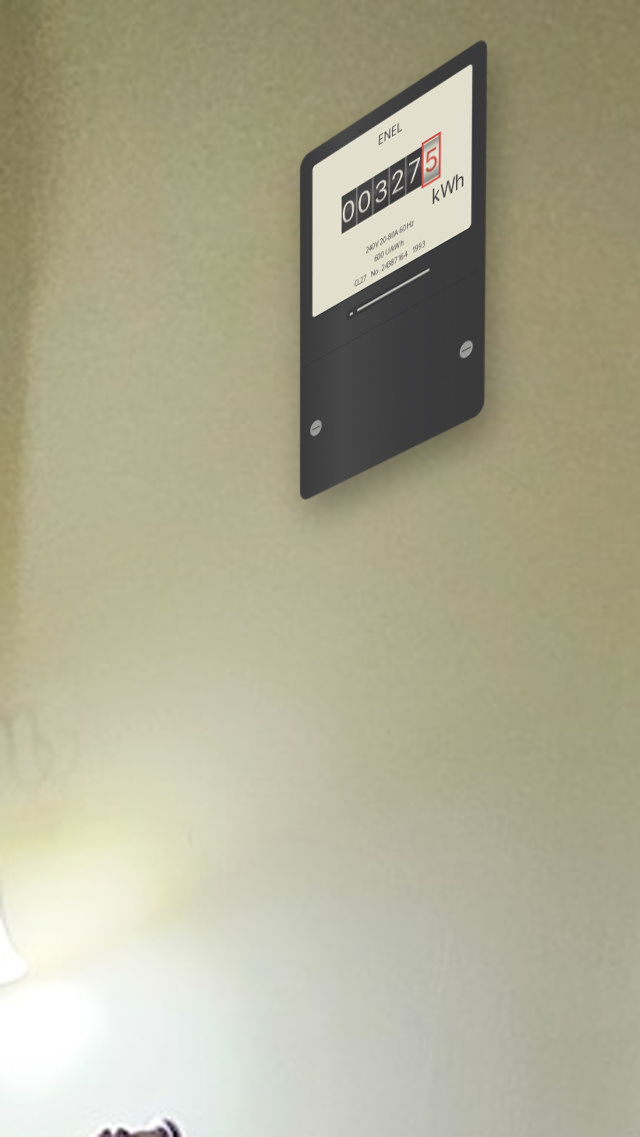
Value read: 327.5 kWh
